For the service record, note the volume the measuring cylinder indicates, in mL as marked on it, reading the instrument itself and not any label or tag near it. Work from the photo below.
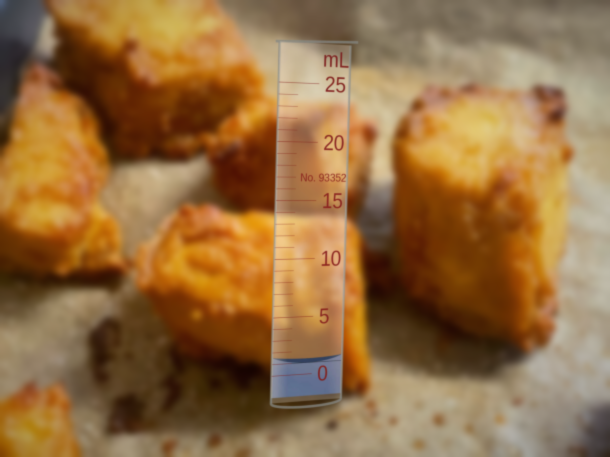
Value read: 1 mL
